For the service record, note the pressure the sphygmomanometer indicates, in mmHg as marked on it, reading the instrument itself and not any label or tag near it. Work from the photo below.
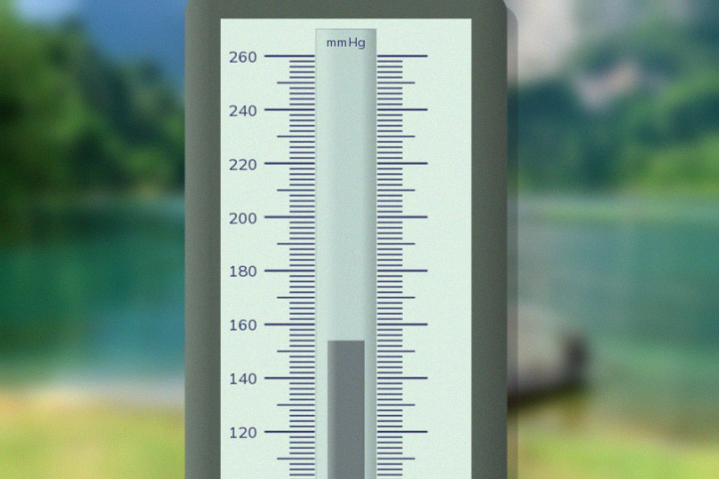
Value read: 154 mmHg
